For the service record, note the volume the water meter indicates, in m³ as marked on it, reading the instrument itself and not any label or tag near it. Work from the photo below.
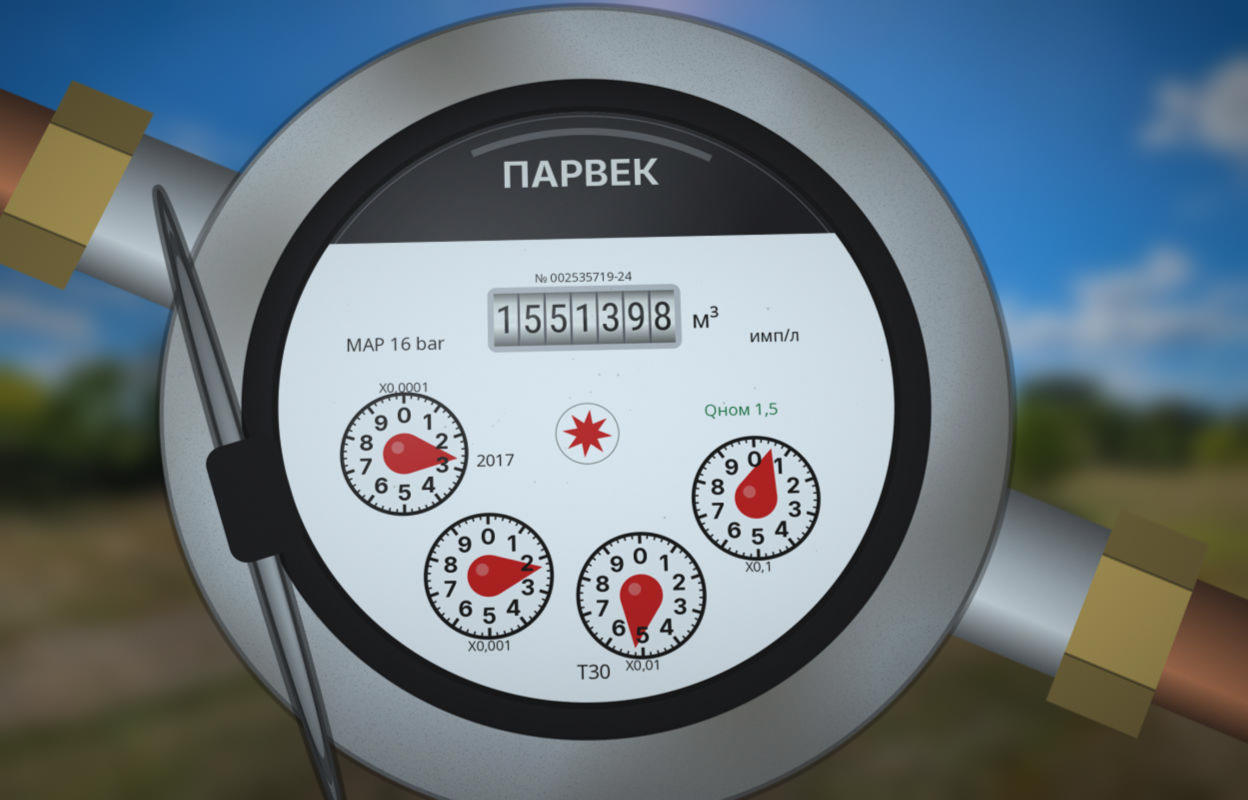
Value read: 1551398.0522 m³
